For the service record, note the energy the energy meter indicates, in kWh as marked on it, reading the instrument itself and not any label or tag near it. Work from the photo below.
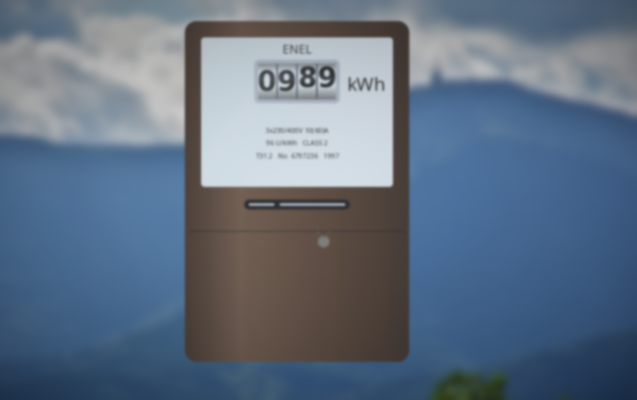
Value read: 989 kWh
